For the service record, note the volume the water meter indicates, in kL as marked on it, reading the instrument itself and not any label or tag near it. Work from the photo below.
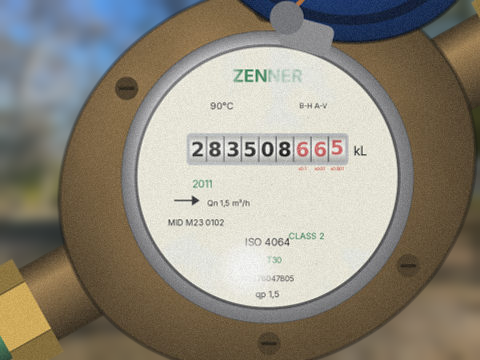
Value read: 283508.665 kL
